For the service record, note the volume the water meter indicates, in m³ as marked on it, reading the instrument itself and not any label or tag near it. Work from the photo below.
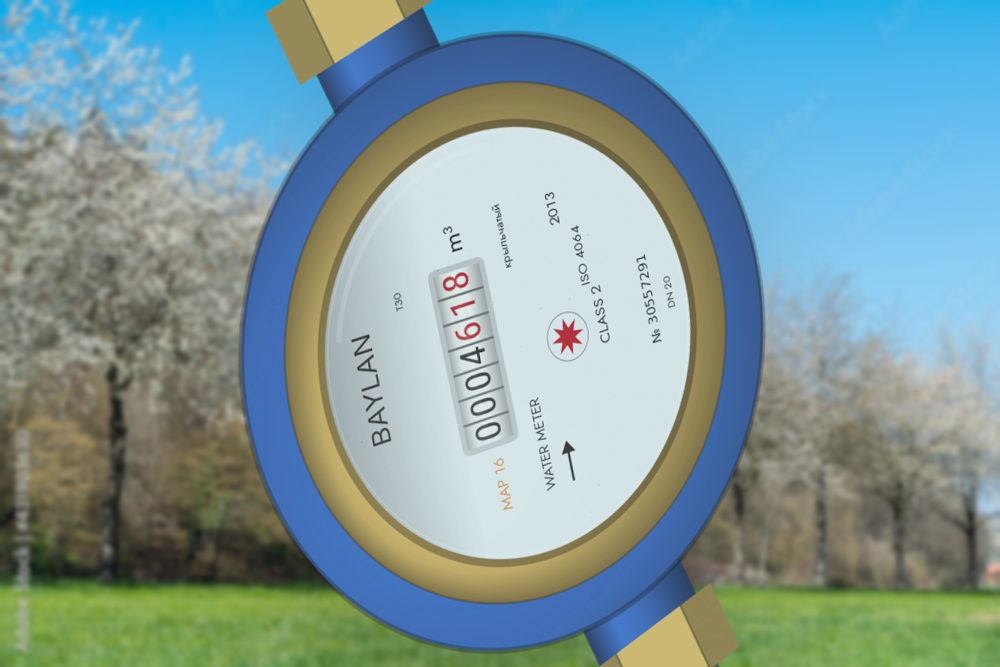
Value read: 4.618 m³
